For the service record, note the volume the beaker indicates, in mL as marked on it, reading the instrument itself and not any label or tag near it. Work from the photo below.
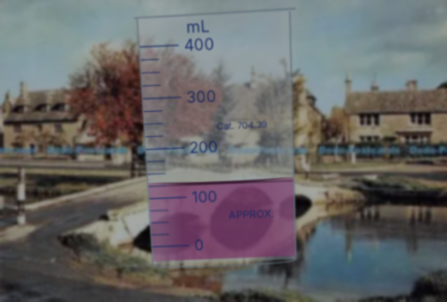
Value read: 125 mL
